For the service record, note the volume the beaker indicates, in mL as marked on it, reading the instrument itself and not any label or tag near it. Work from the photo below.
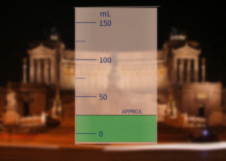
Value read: 25 mL
